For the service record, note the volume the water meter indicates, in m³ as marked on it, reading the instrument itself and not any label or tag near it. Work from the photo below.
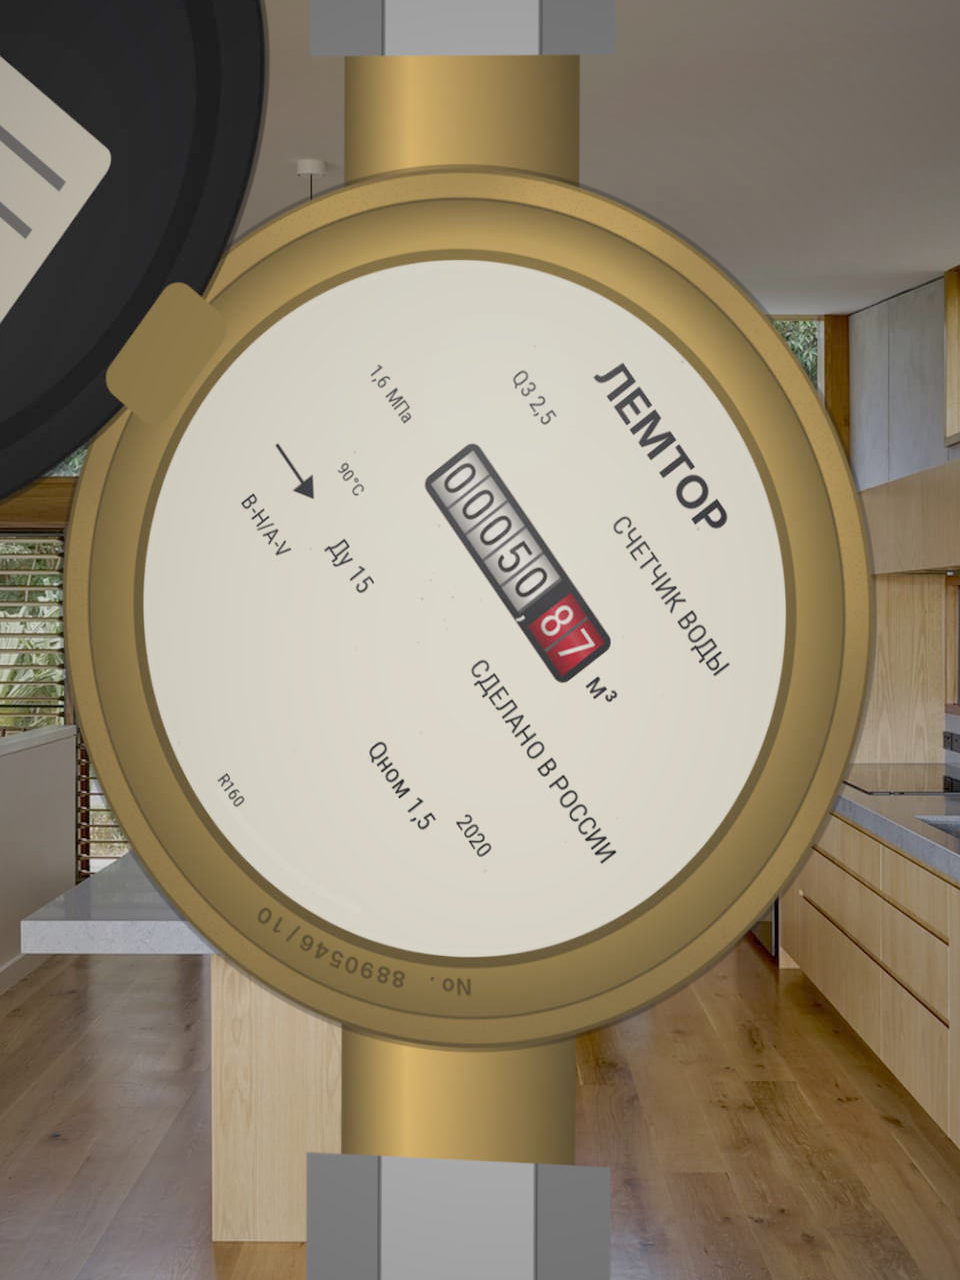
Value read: 50.87 m³
